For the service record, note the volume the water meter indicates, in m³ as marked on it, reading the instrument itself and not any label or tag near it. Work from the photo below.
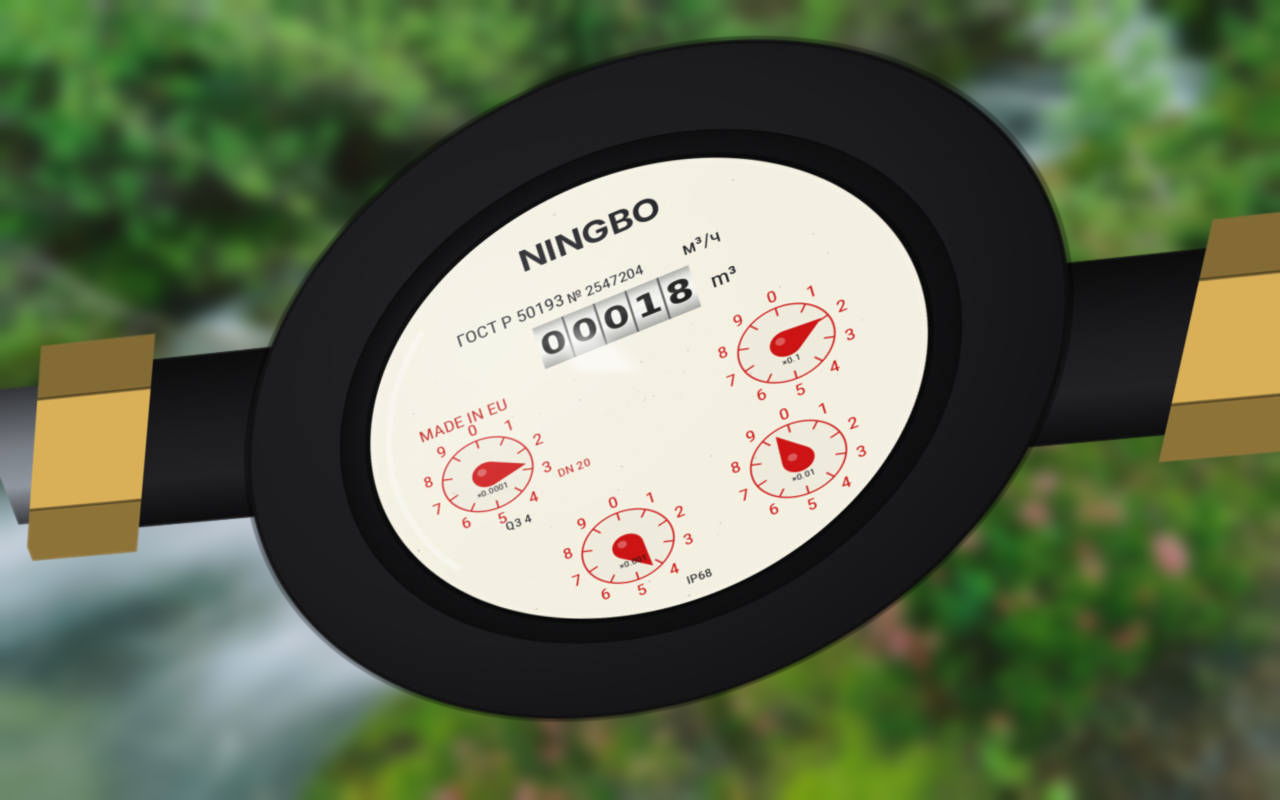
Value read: 18.1942 m³
